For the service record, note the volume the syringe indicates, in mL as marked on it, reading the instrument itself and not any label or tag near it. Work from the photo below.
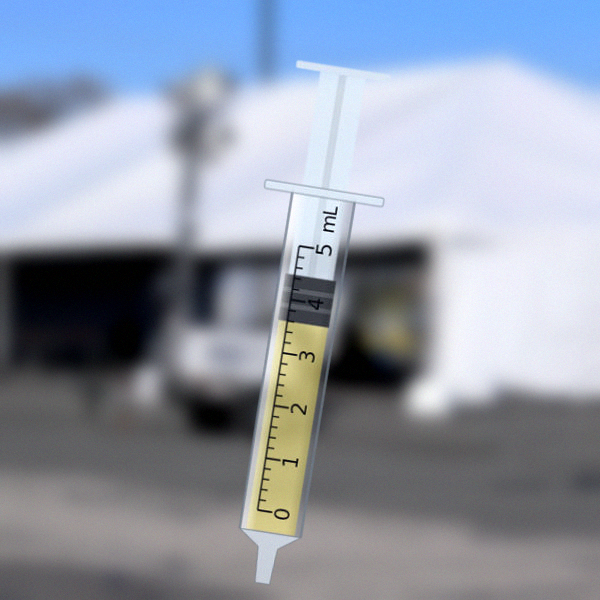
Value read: 3.6 mL
